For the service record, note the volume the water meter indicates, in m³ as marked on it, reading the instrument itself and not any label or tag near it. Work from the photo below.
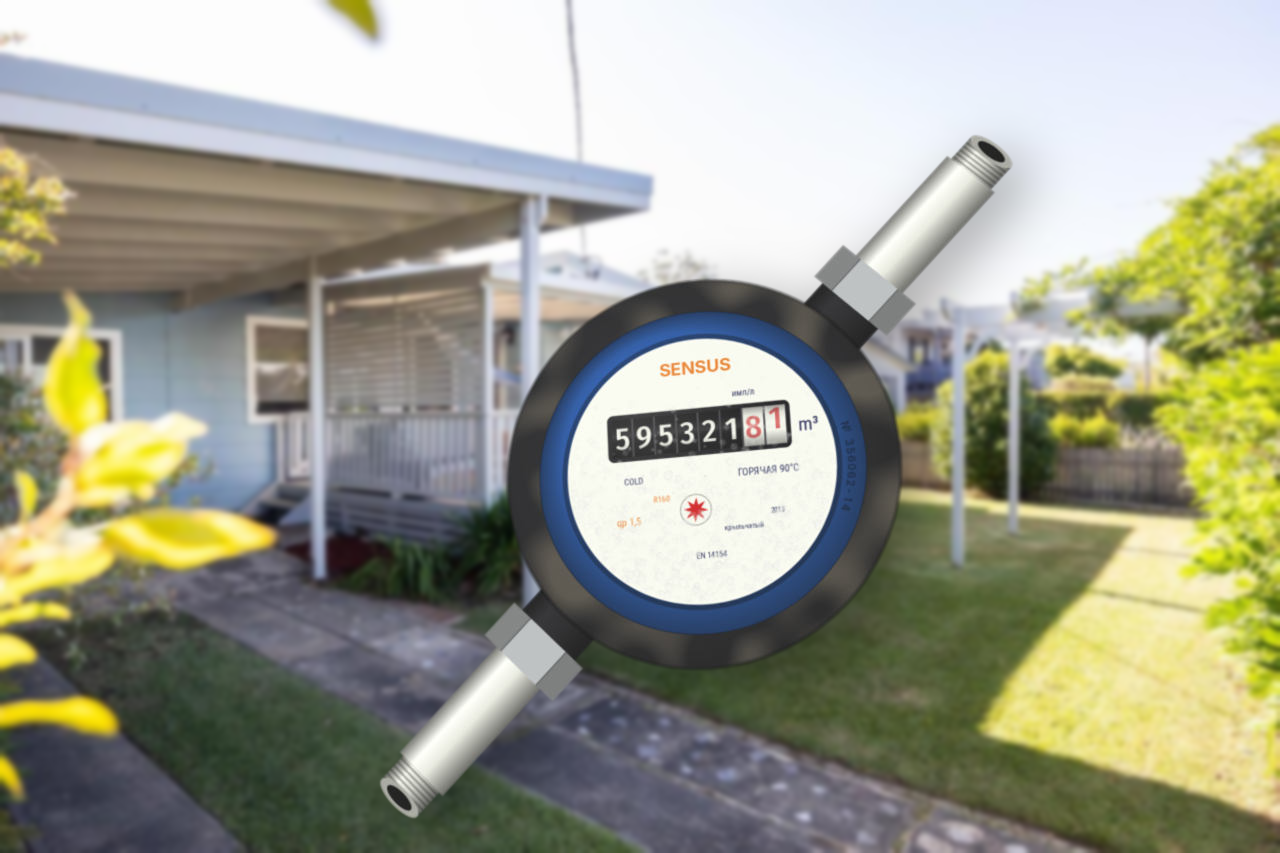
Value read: 595321.81 m³
